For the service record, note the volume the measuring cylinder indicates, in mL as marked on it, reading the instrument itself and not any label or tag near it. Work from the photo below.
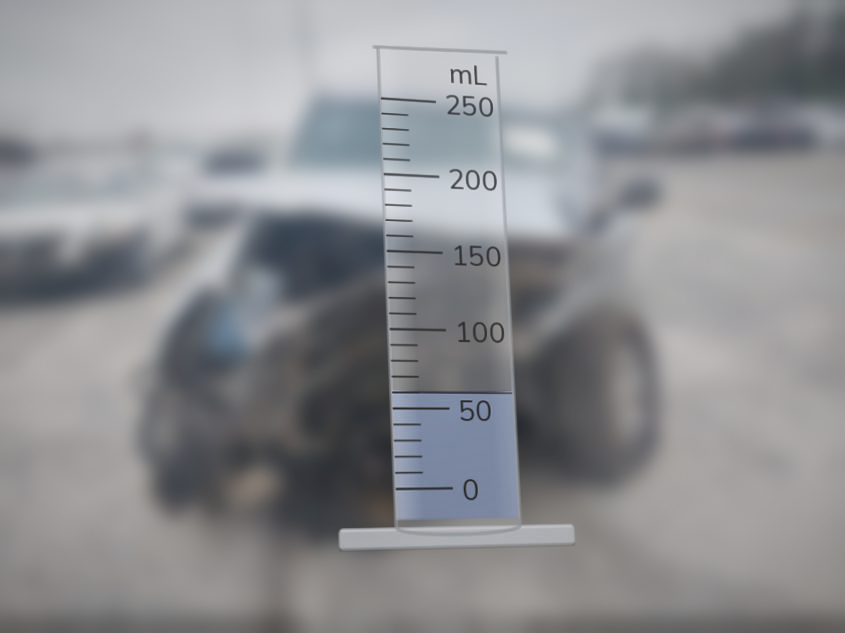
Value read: 60 mL
